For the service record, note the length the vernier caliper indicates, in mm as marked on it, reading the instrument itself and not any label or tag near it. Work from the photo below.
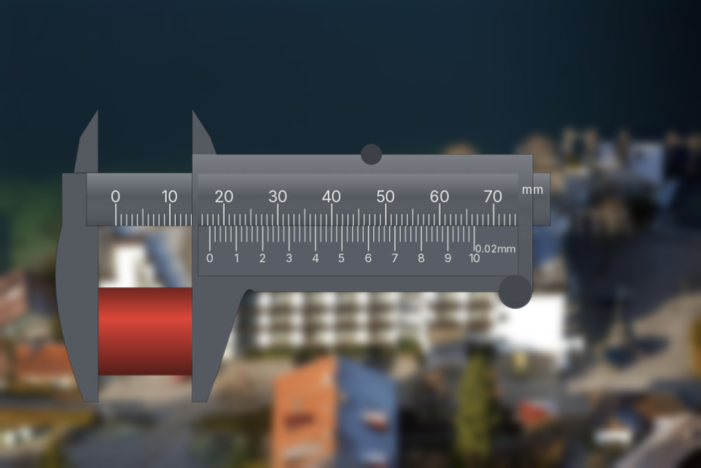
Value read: 17.4 mm
